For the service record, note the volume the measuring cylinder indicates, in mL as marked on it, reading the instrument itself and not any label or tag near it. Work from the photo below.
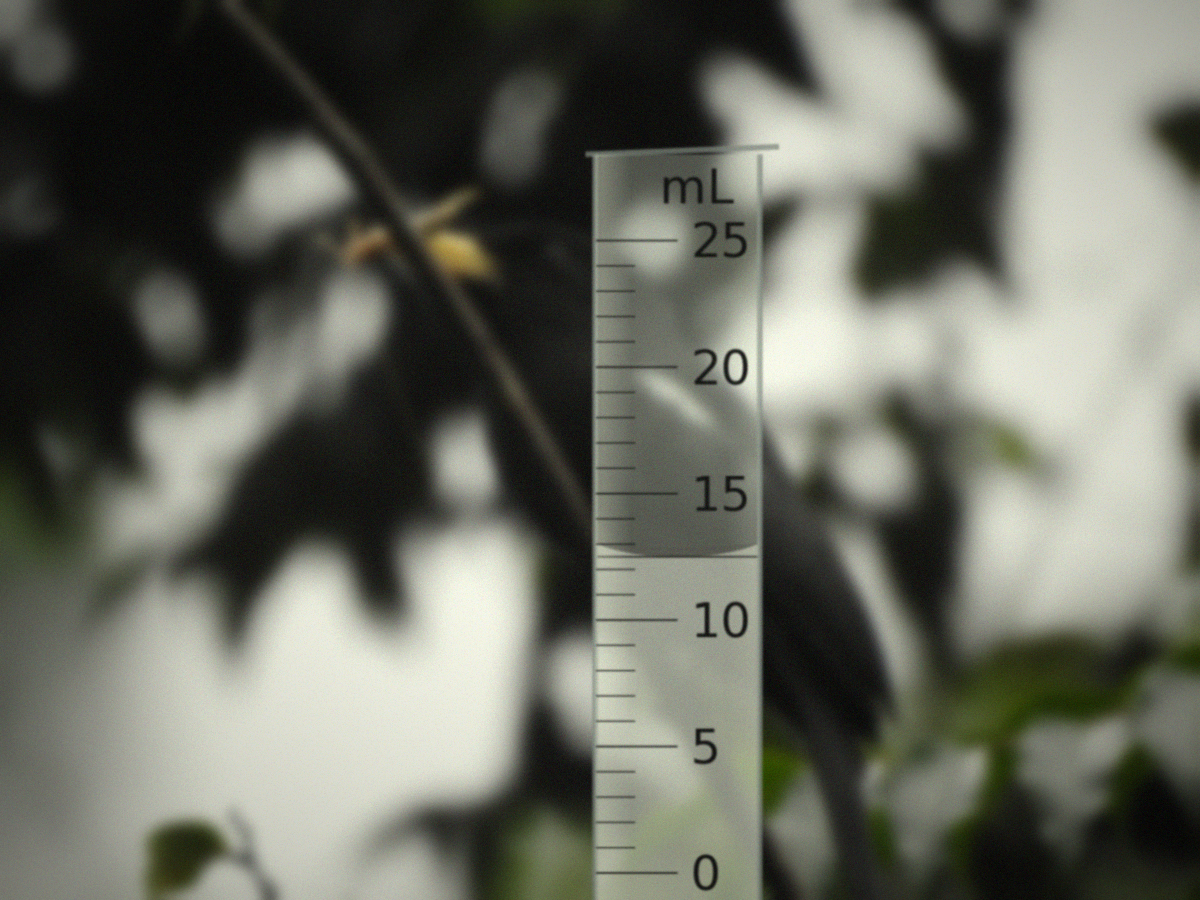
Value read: 12.5 mL
